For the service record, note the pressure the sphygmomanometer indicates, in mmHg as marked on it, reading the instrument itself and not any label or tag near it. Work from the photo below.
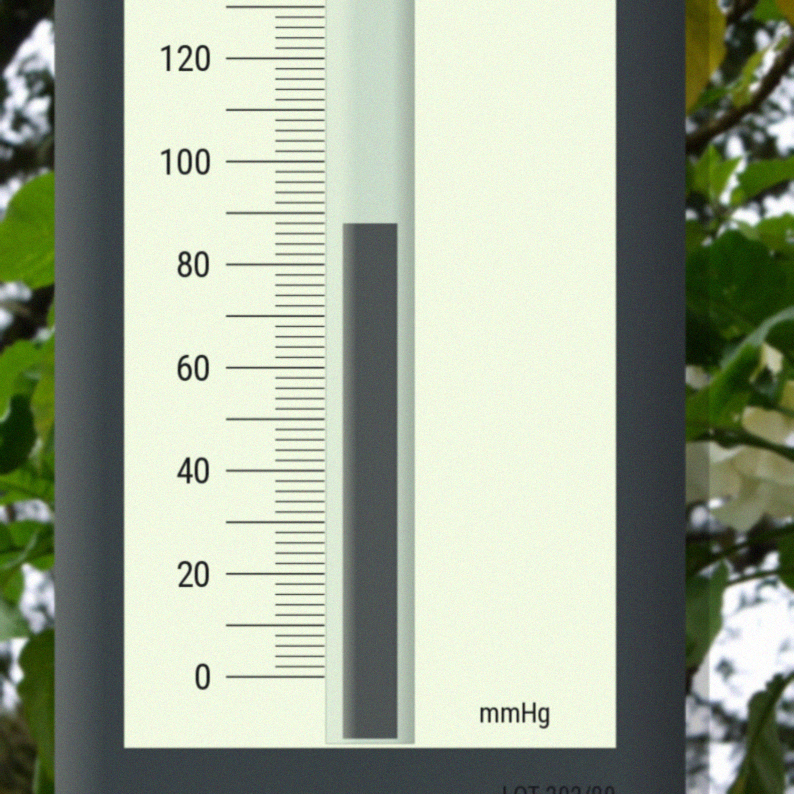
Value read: 88 mmHg
